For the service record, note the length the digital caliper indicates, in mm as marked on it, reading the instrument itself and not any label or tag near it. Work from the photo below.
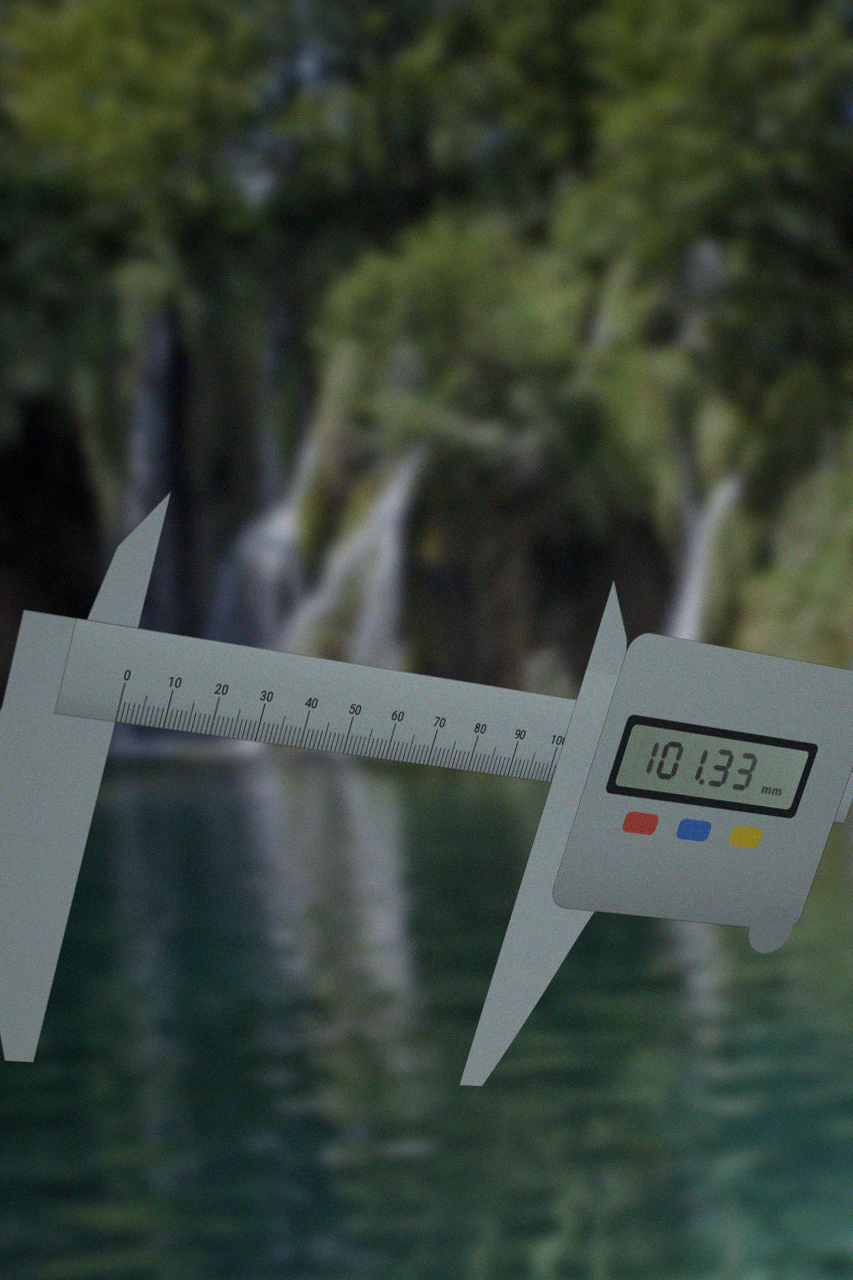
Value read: 101.33 mm
